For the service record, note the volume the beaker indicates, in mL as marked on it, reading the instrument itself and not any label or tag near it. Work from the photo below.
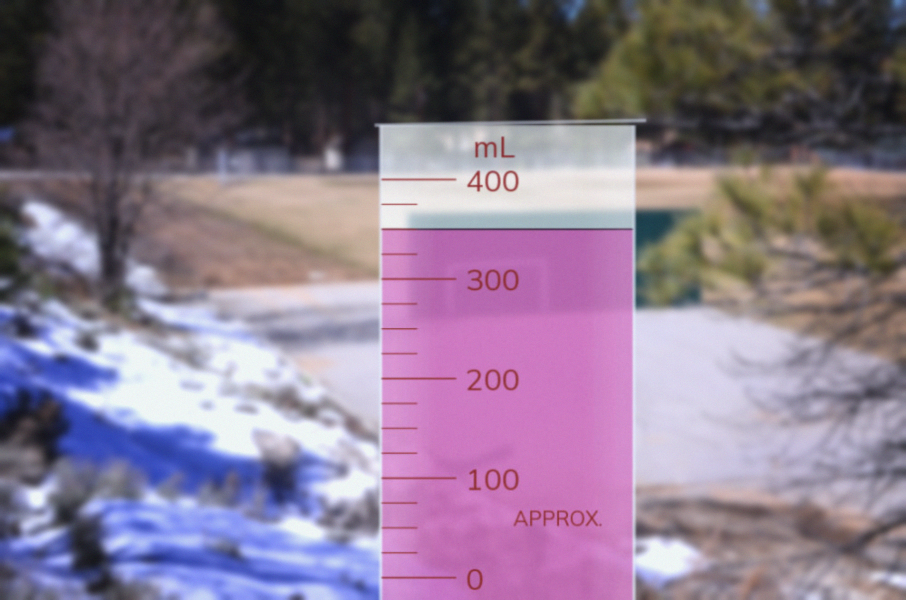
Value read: 350 mL
